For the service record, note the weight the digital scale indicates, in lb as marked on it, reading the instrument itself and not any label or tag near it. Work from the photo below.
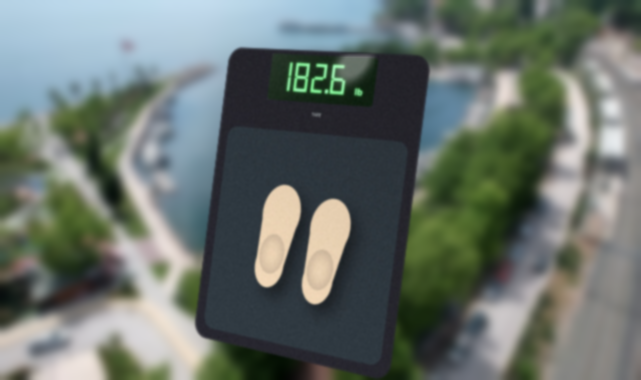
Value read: 182.6 lb
